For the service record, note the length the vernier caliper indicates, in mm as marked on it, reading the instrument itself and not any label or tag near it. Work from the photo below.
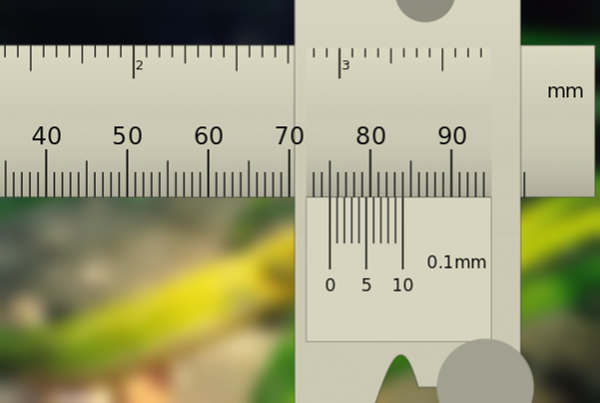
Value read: 75.0 mm
